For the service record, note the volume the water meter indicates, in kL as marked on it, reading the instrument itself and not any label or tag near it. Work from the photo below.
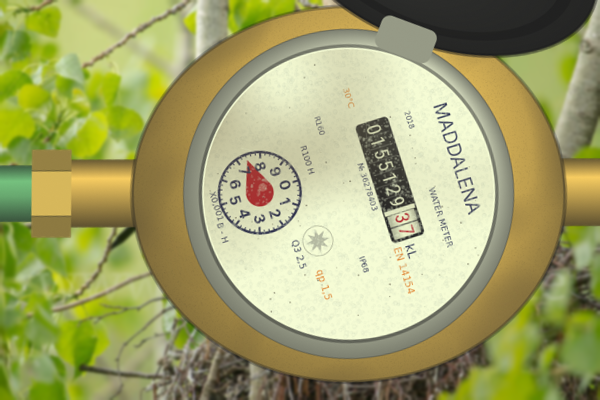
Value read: 155129.377 kL
